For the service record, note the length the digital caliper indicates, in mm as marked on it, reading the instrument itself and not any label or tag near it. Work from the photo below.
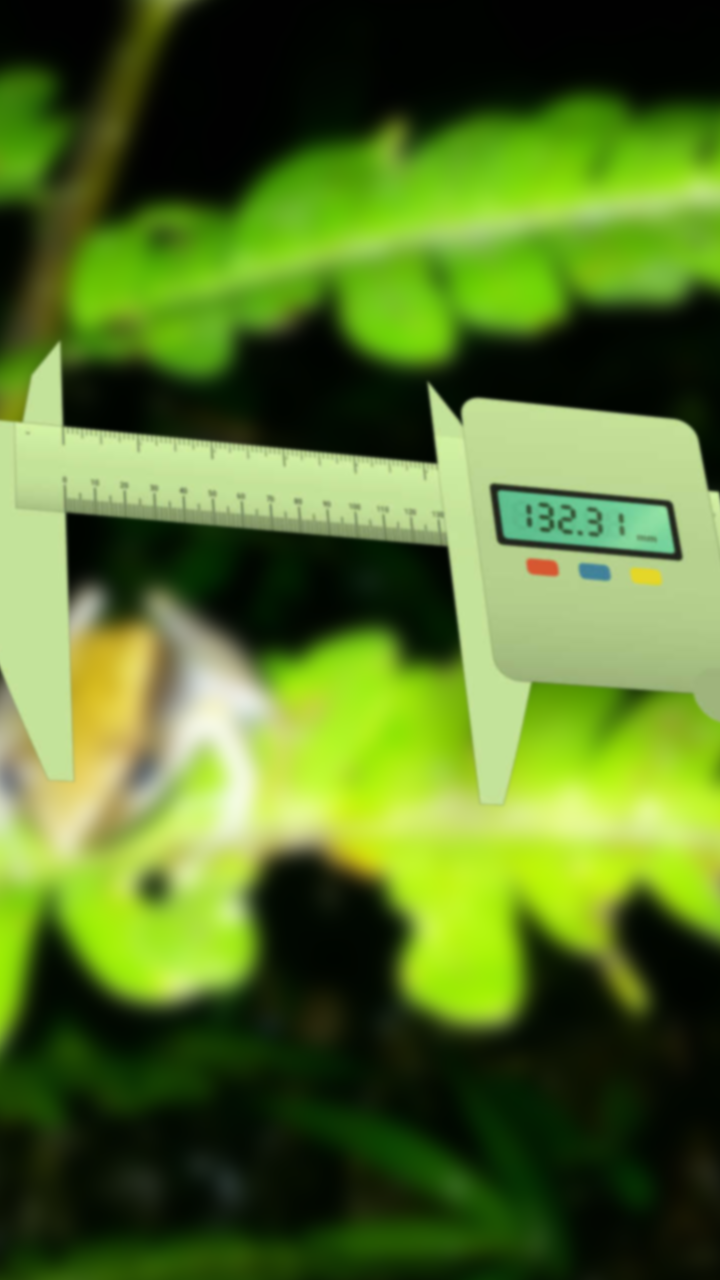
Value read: 132.31 mm
